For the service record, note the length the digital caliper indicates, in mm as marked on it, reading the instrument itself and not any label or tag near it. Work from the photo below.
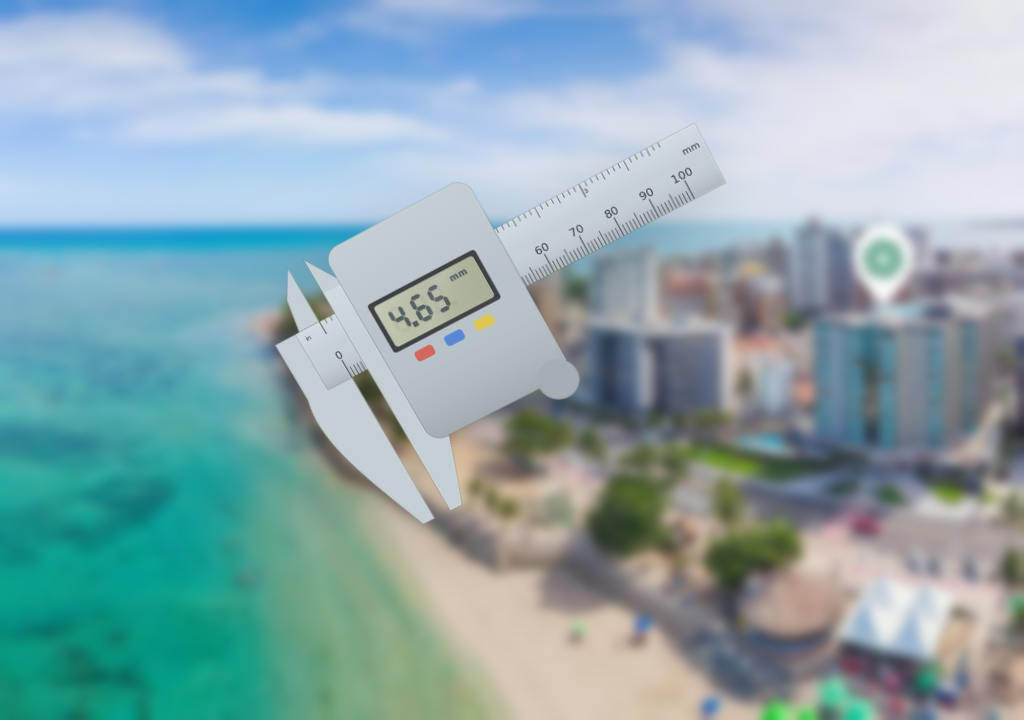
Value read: 4.65 mm
